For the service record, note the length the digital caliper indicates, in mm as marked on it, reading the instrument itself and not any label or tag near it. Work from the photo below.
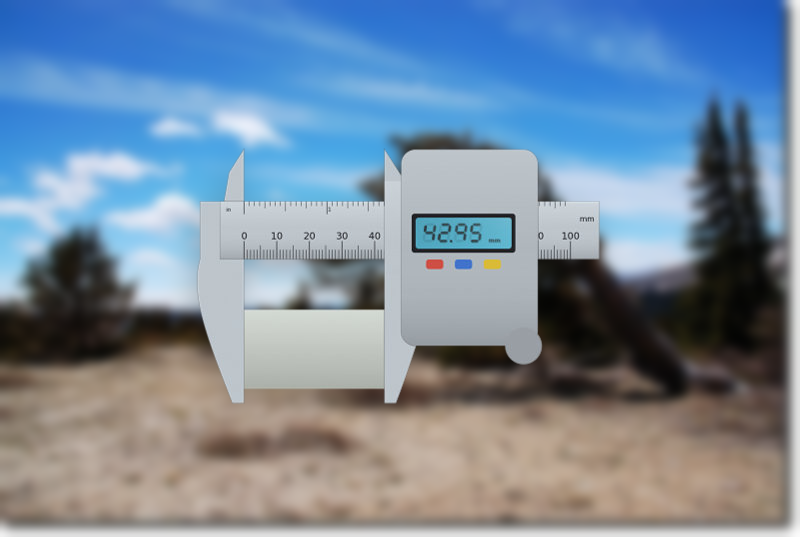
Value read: 42.95 mm
